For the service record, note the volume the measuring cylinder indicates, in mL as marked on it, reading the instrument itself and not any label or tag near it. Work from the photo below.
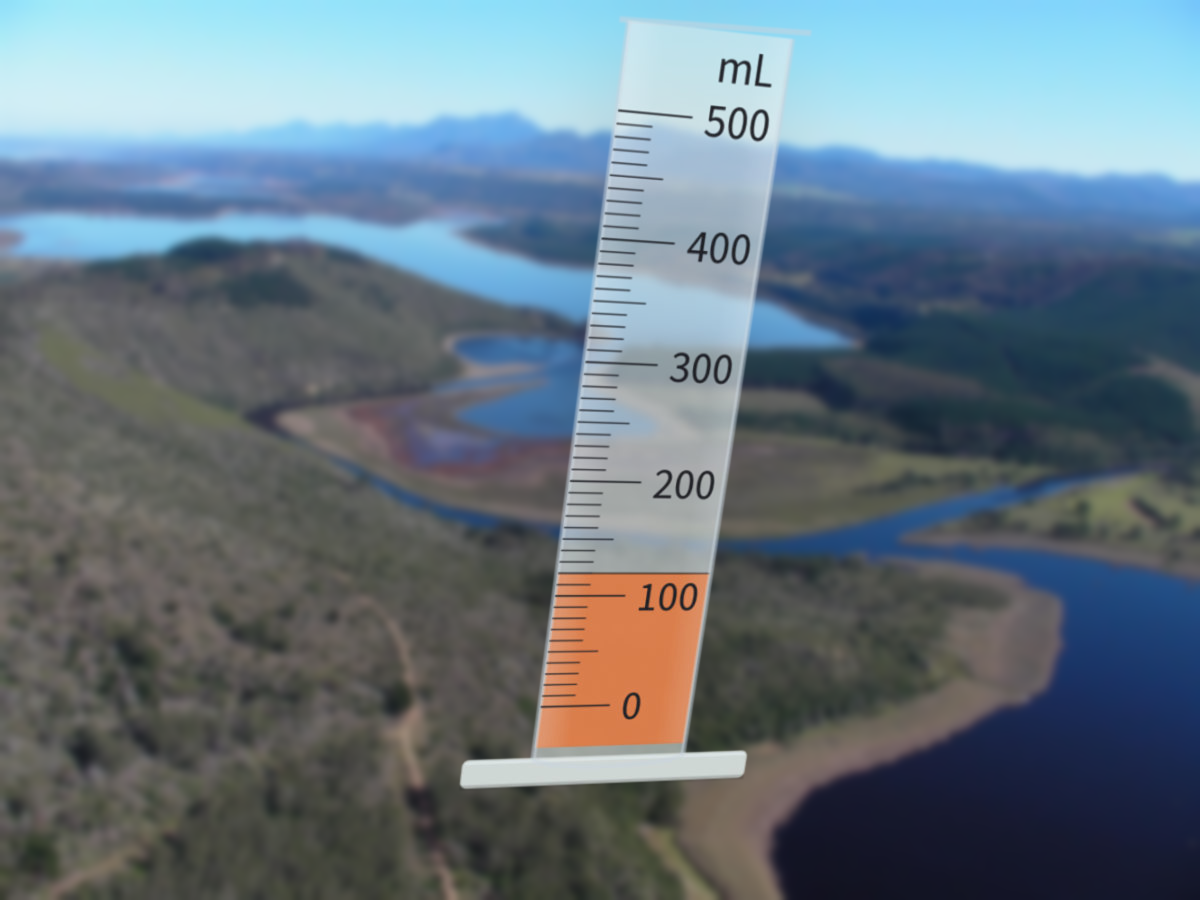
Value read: 120 mL
